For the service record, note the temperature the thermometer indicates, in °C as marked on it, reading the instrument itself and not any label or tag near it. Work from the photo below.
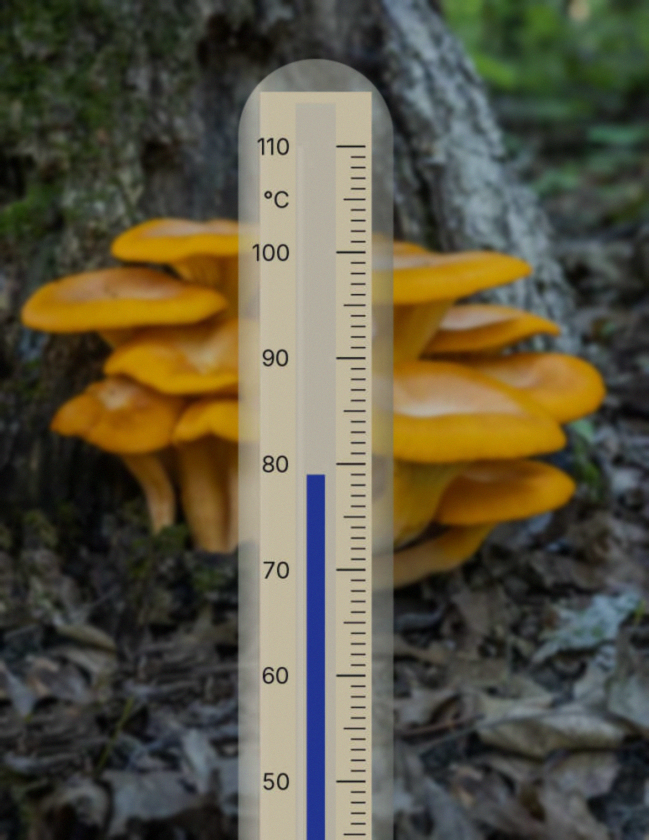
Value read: 79 °C
